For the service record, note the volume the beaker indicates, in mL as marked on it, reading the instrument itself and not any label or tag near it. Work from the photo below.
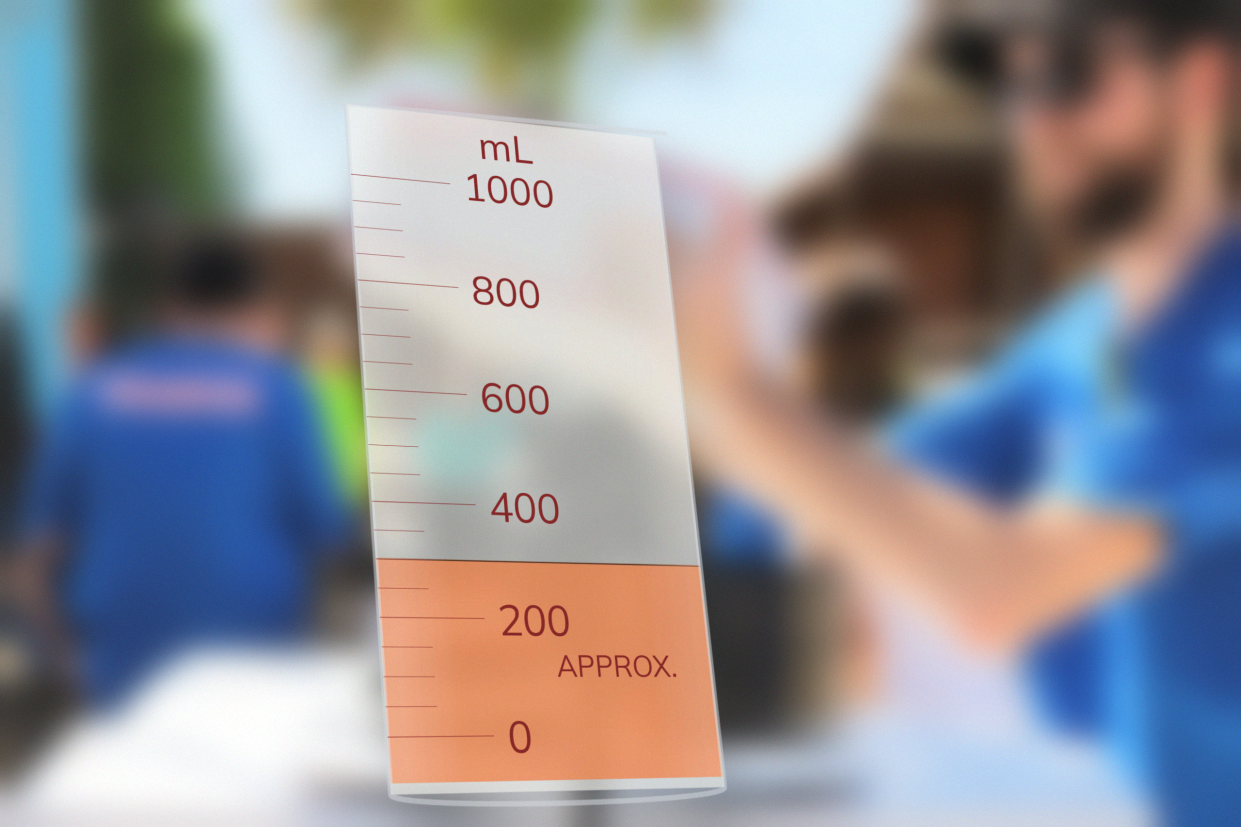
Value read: 300 mL
